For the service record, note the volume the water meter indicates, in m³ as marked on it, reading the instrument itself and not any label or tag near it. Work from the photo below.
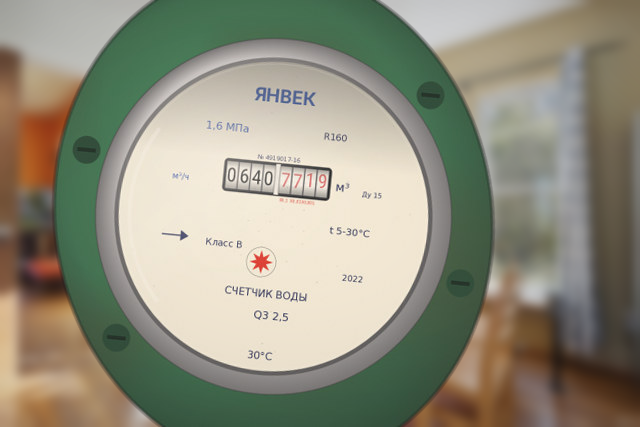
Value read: 640.7719 m³
